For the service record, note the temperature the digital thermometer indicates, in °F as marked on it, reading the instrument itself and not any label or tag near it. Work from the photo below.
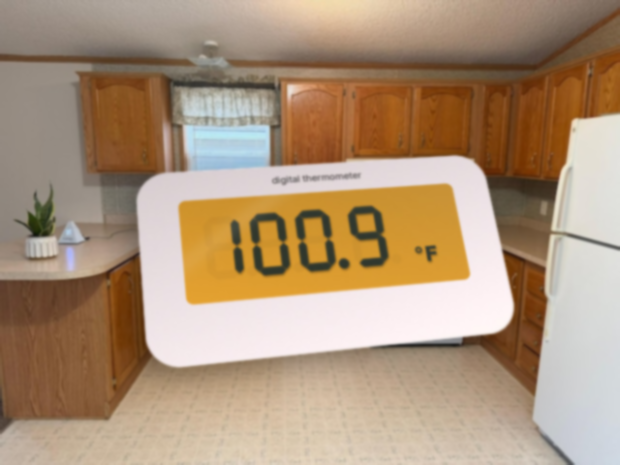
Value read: 100.9 °F
